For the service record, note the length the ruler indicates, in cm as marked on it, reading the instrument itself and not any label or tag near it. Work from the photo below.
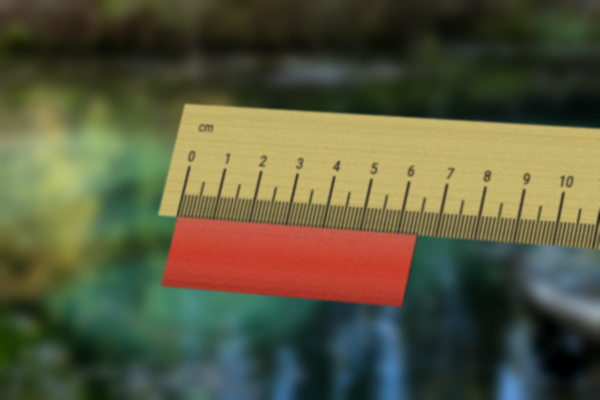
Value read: 6.5 cm
